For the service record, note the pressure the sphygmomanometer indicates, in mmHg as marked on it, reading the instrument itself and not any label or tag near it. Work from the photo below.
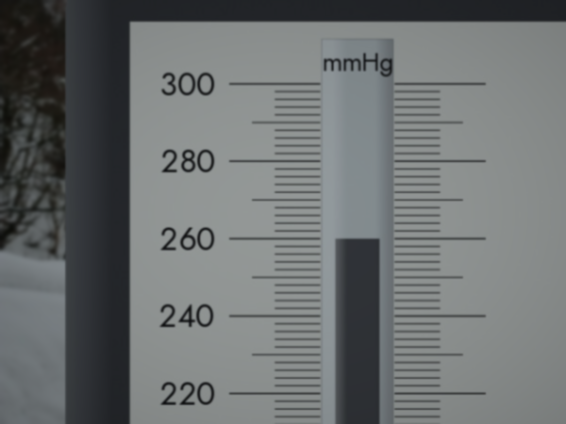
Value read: 260 mmHg
